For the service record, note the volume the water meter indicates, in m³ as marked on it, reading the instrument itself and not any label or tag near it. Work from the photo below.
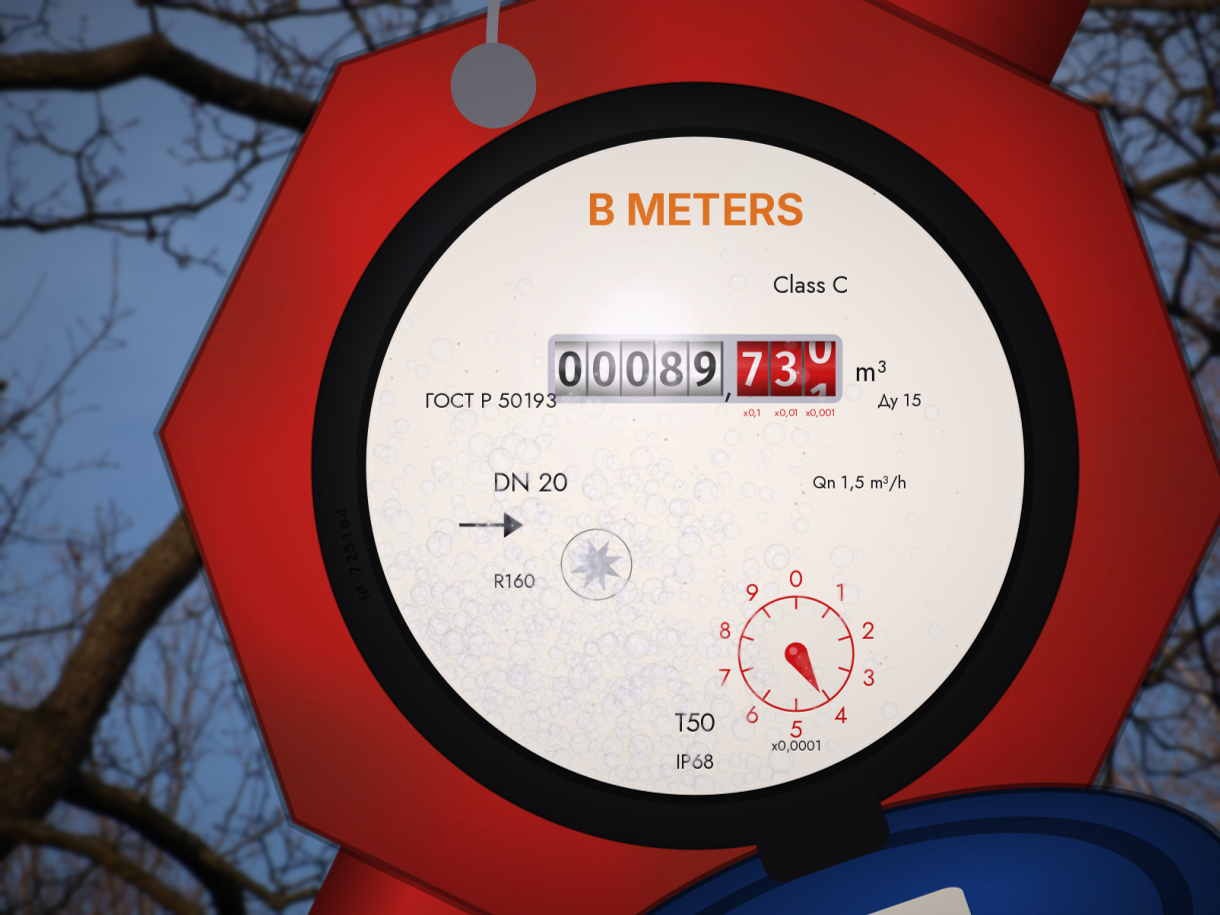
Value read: 89.7304 m³
